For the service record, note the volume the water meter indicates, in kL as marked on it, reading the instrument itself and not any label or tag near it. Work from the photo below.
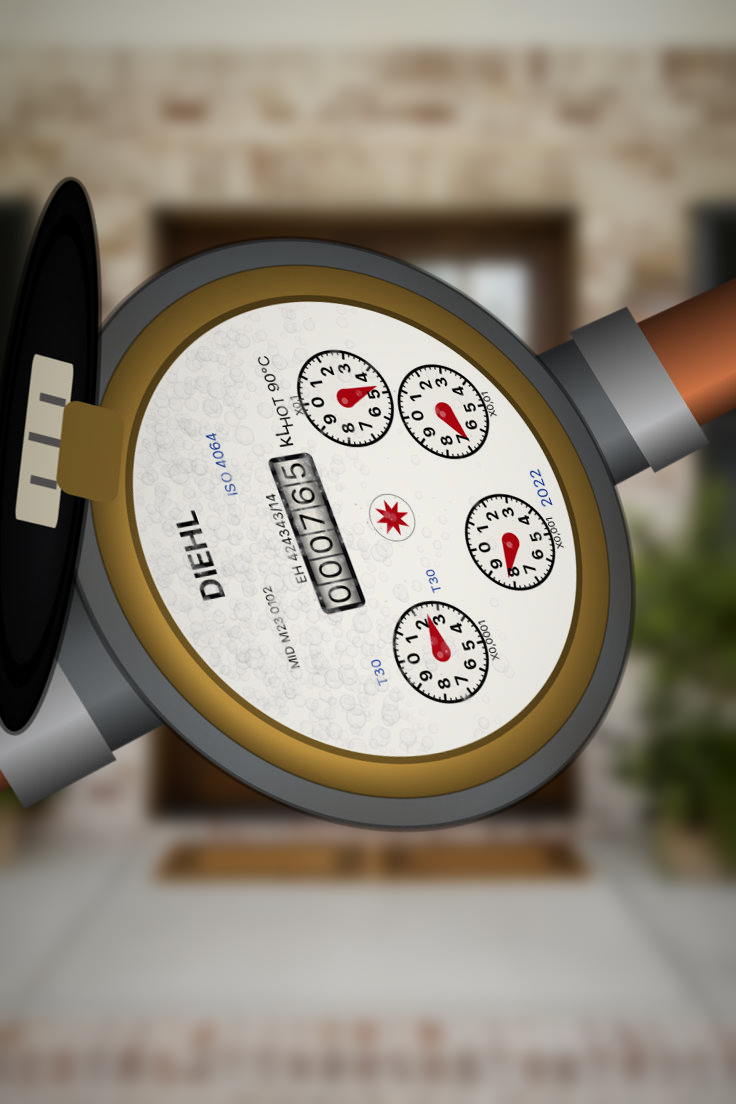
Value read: 765.4682 kL
